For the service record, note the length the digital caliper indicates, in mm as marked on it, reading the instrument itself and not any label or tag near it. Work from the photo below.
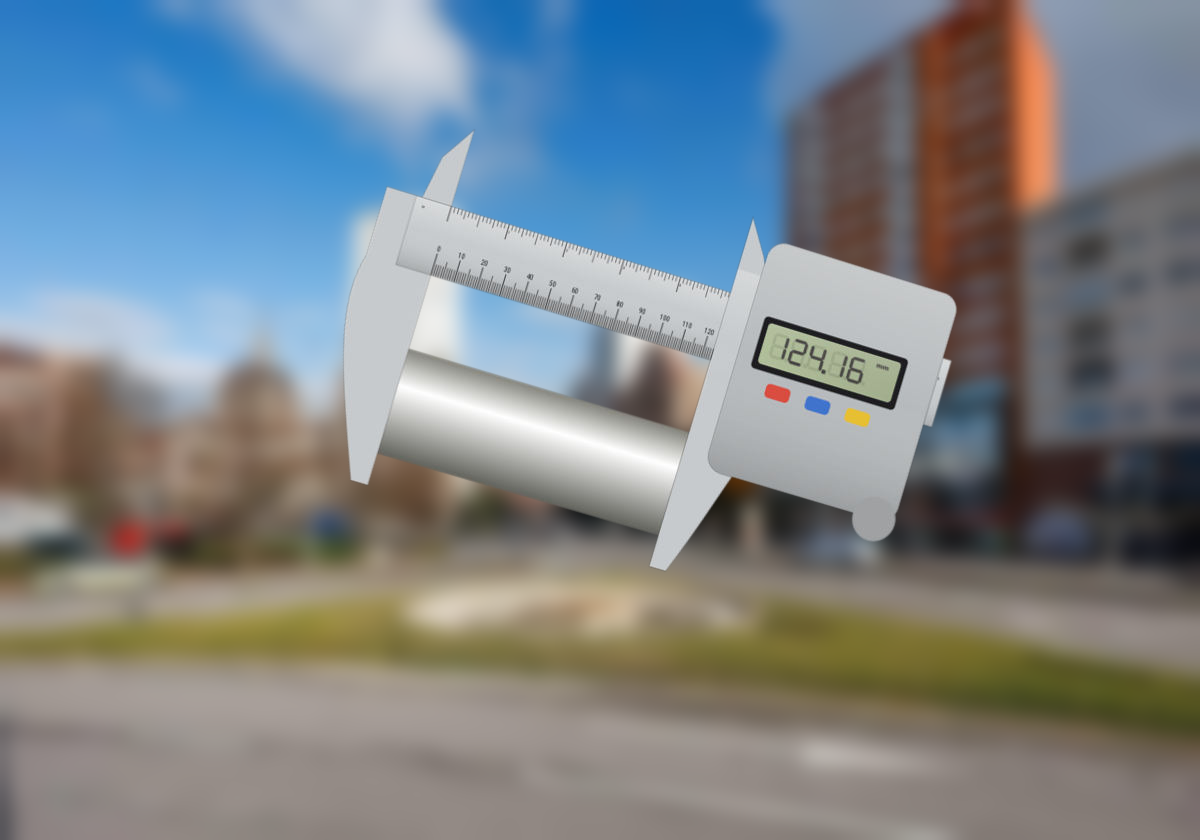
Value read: 124.16 mm
